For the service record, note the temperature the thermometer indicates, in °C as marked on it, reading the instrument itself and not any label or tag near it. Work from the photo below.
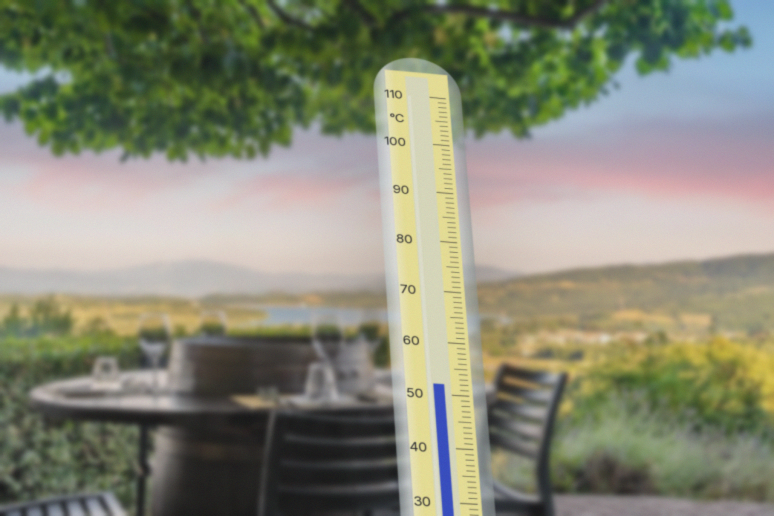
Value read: 52 °C
